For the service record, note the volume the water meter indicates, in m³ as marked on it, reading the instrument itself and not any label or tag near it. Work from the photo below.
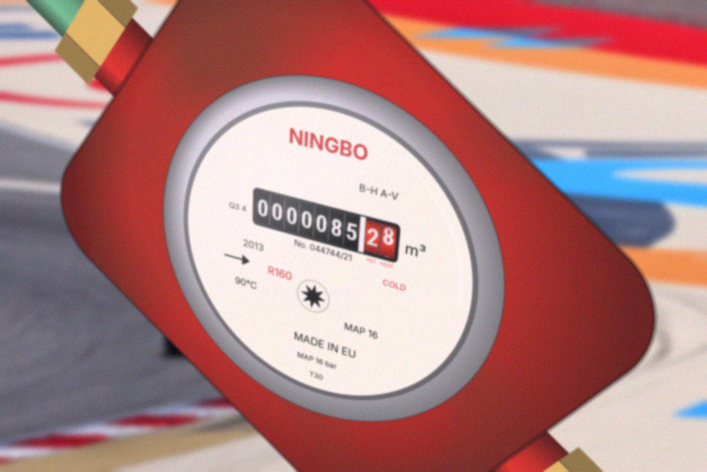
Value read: 85.28 m³
